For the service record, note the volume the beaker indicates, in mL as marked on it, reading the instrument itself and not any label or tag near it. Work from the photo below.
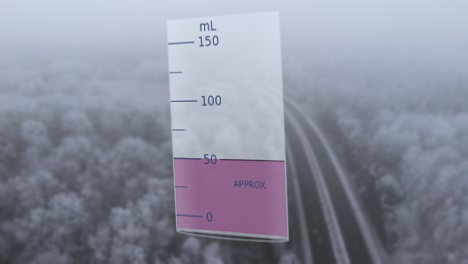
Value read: 50 mL
